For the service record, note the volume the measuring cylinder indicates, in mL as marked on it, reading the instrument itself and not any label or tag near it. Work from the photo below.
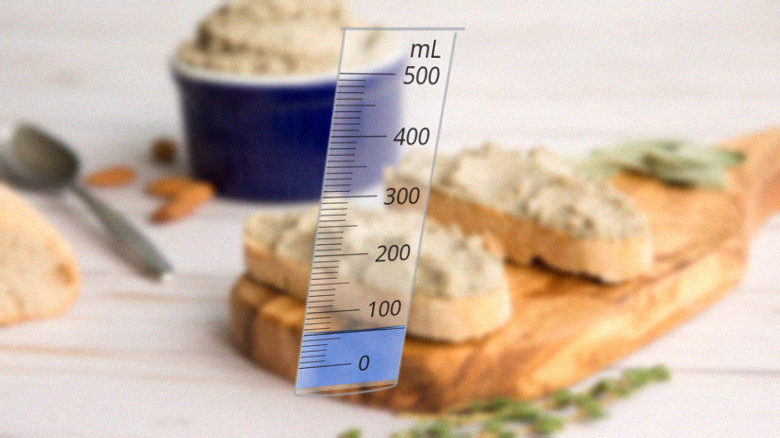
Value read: 60 mL
